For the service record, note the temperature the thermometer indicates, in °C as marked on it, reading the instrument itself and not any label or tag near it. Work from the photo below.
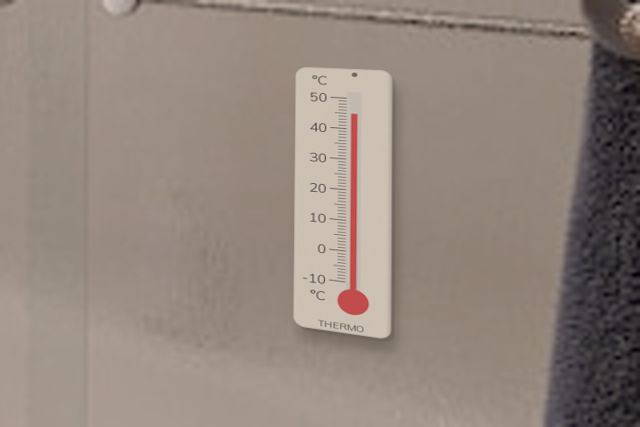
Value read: 45 °C
